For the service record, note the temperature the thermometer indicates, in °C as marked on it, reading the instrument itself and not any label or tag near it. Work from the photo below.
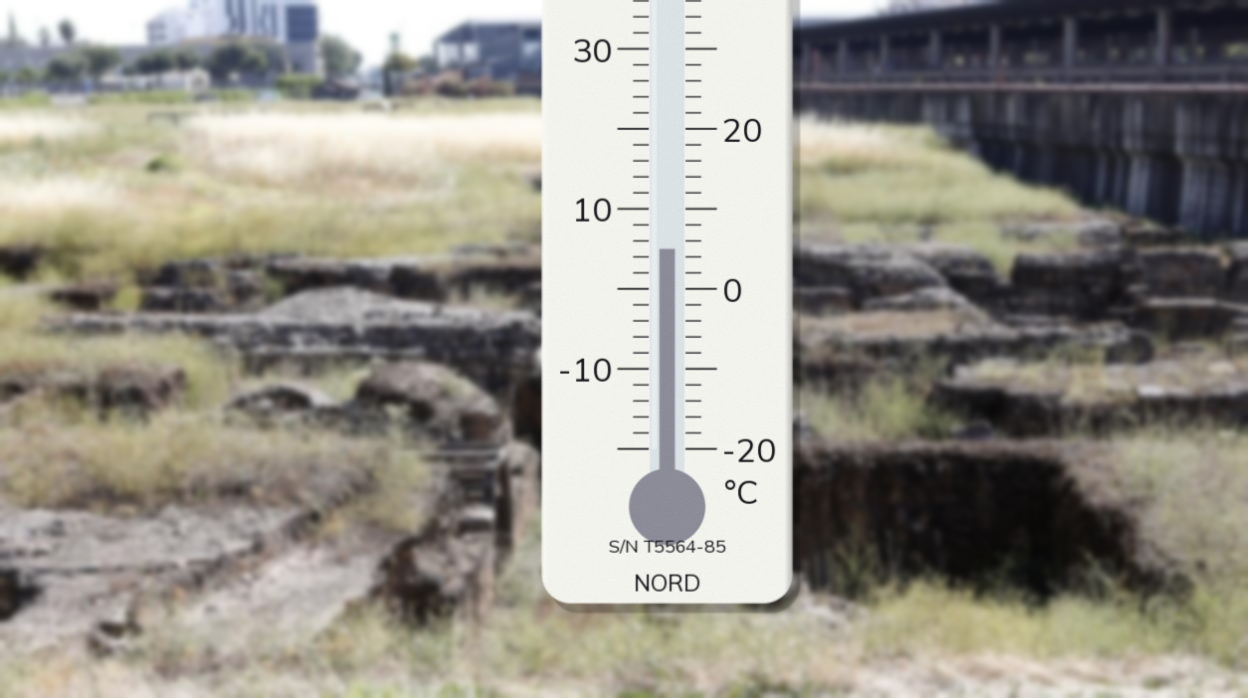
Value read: 5 °C
